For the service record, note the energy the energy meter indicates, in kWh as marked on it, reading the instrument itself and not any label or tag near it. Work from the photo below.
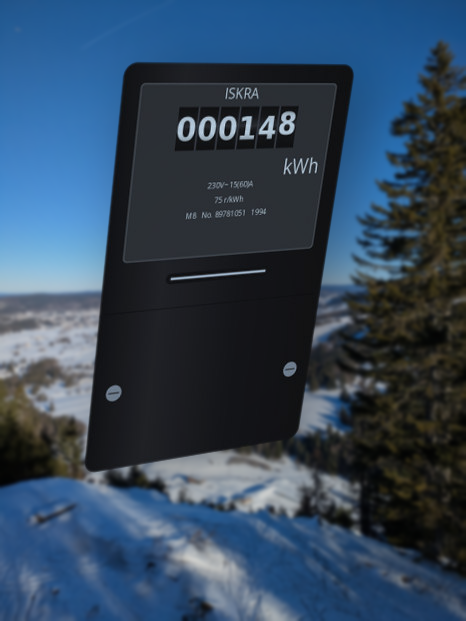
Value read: 148 kWh
